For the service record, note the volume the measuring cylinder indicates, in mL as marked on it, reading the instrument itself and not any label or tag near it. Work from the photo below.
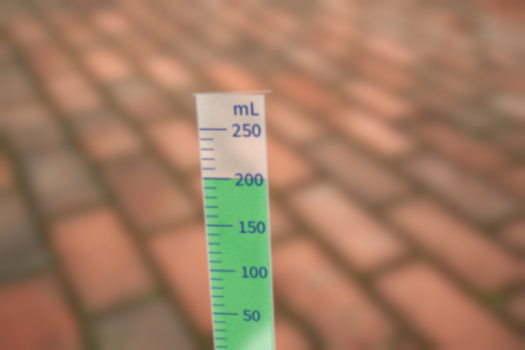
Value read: 200 mL
